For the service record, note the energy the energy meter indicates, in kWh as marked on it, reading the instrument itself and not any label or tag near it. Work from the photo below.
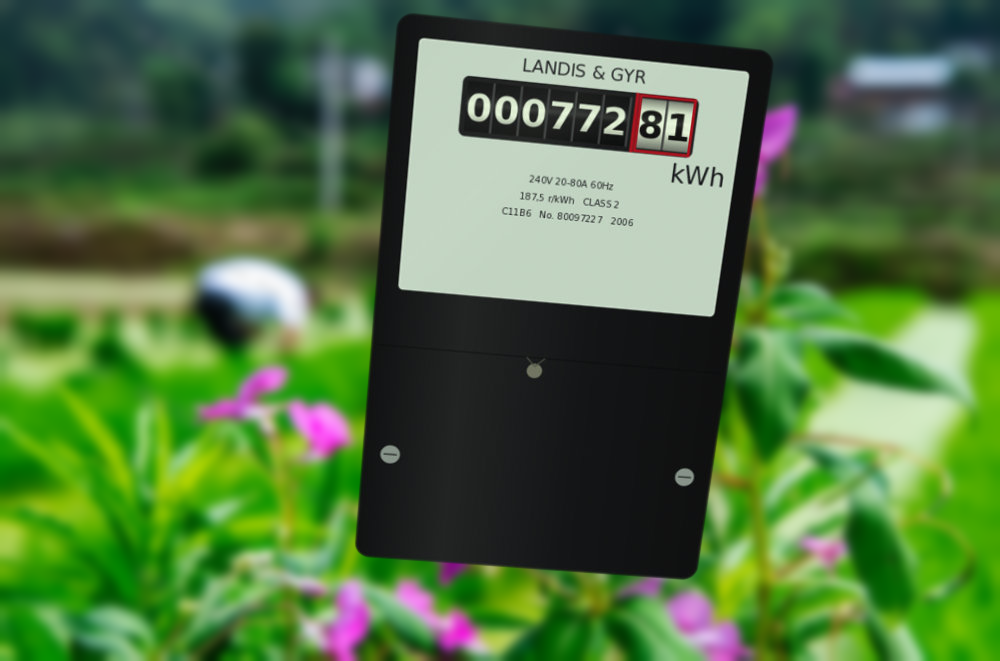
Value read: 772.81 kWh
